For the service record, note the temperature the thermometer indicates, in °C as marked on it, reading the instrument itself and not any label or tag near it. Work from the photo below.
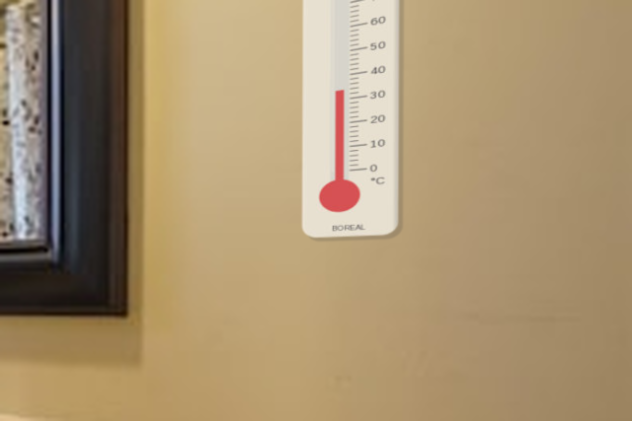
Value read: 34 °C
